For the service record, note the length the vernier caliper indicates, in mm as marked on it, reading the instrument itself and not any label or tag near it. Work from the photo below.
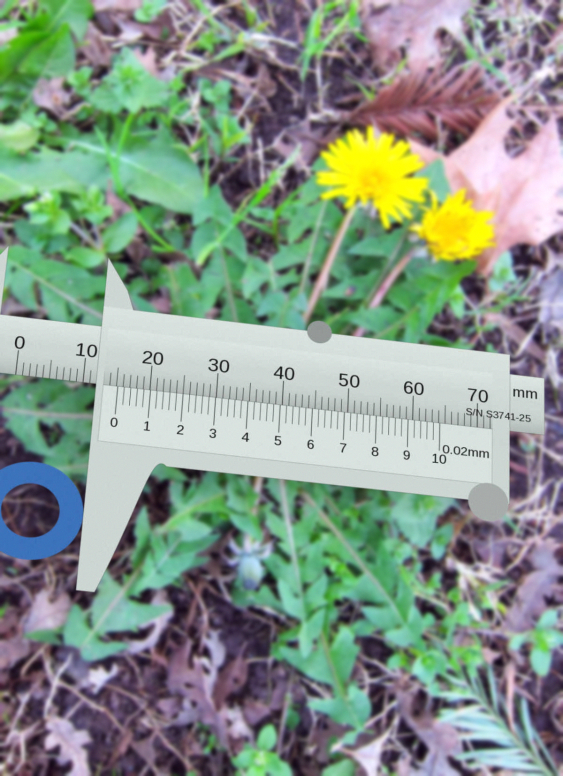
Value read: 15.2 mm
